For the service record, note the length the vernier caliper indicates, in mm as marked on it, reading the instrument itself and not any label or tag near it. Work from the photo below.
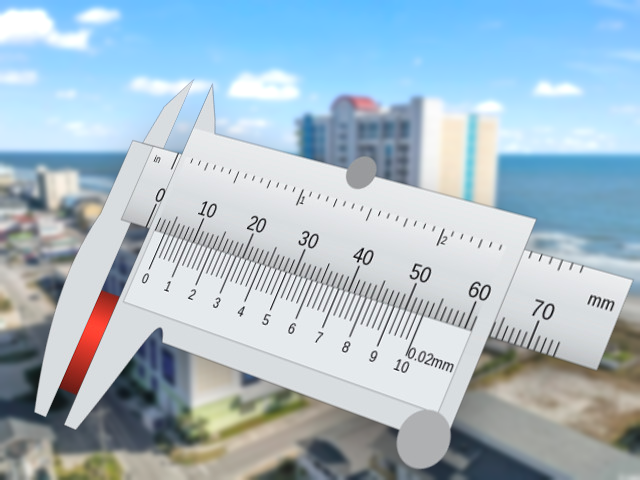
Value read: 4.0 mm
